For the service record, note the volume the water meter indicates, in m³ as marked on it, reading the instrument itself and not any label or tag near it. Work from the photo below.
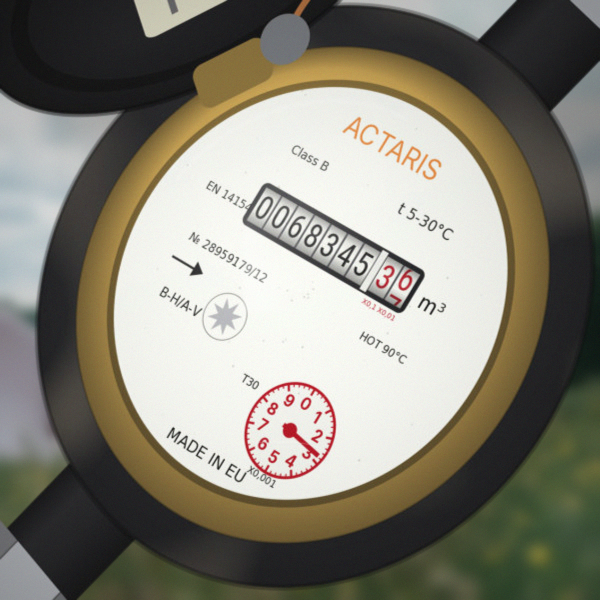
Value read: 68345.362 m³
